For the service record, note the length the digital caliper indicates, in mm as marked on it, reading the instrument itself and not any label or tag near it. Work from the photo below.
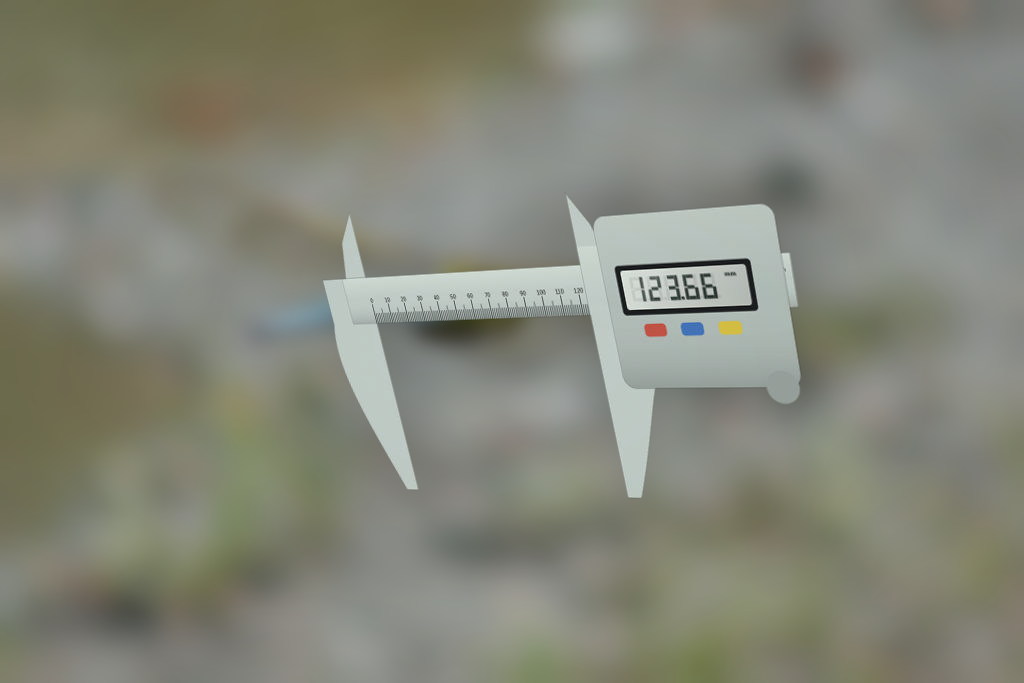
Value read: 123.66 mm
